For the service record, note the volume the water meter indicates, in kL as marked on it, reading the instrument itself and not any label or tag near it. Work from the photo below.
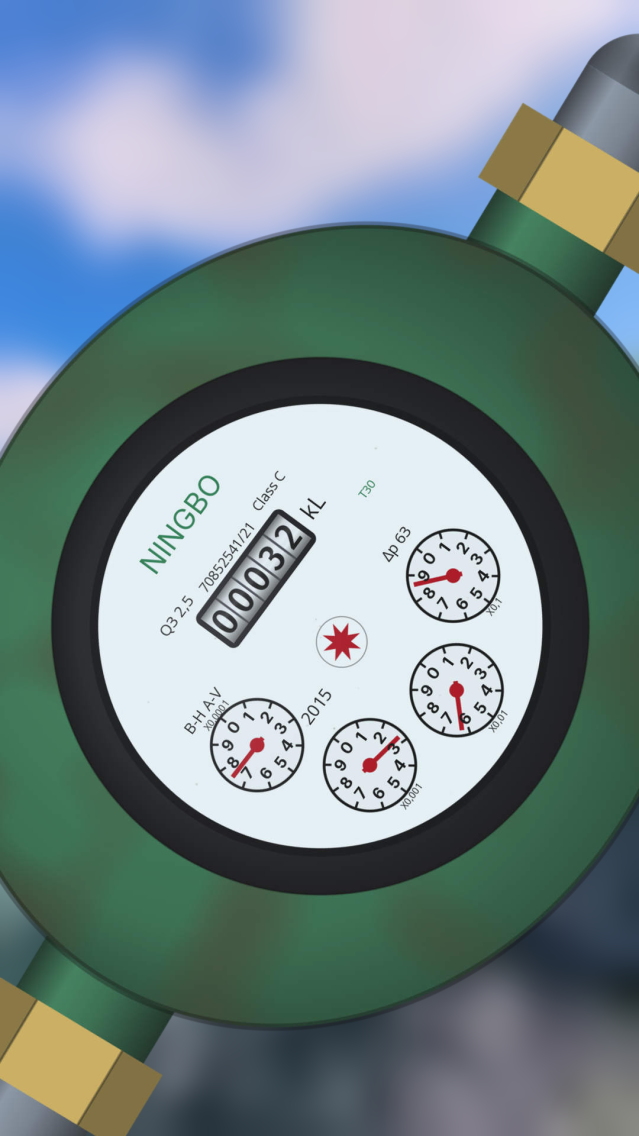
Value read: 32.8627 kL
